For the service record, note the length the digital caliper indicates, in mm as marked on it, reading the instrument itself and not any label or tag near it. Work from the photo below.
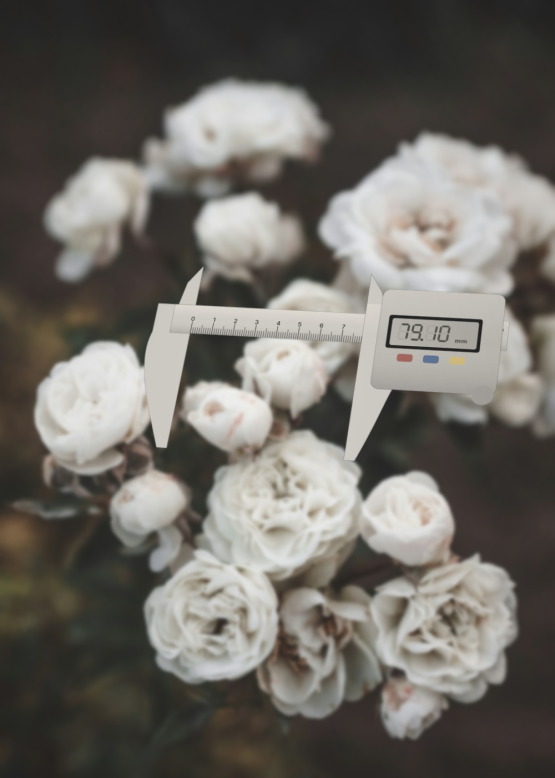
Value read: 79.10 mm
